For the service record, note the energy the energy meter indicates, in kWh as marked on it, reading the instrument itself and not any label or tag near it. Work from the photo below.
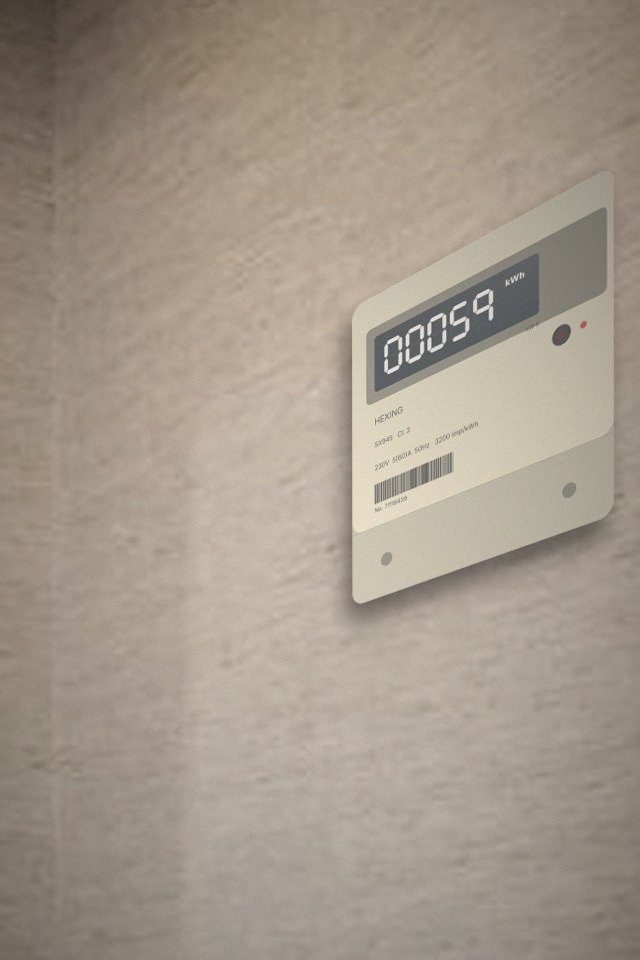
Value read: 59 kWh
